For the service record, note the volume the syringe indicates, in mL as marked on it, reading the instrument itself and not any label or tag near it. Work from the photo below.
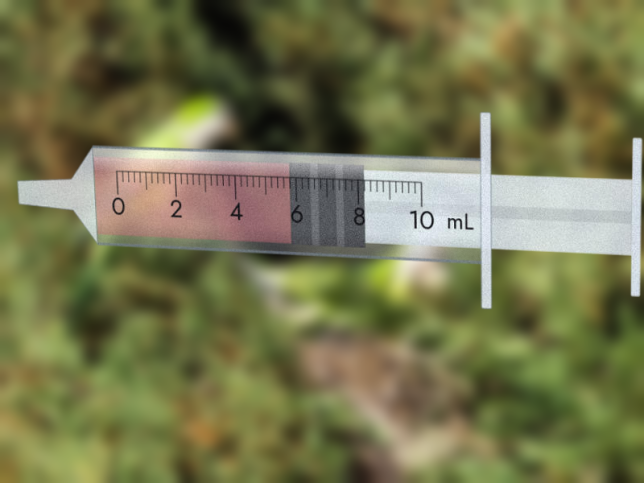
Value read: 5.8 mL
